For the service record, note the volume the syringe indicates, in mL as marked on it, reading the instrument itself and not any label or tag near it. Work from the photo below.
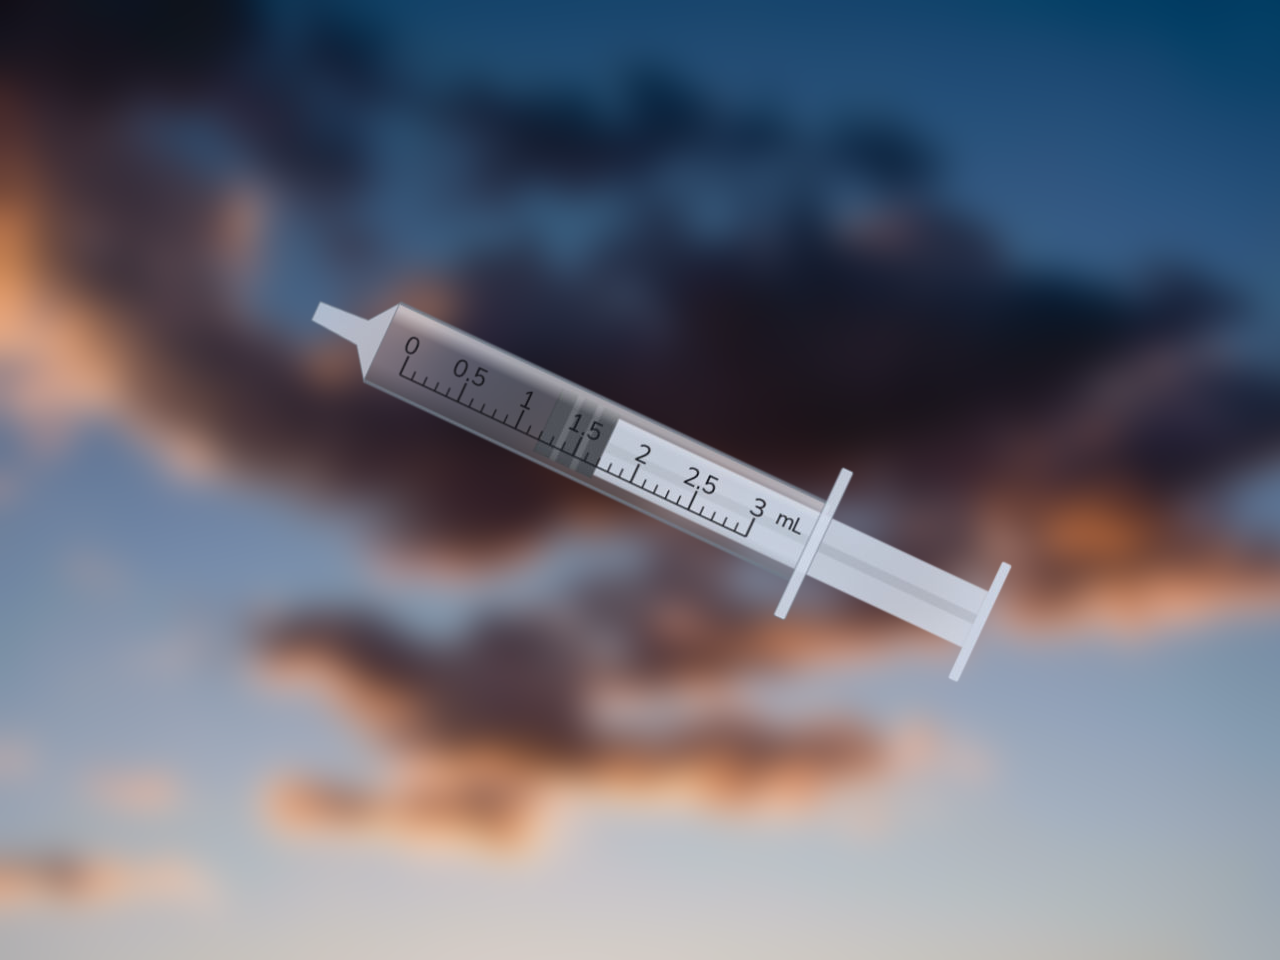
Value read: 1.2 mL
